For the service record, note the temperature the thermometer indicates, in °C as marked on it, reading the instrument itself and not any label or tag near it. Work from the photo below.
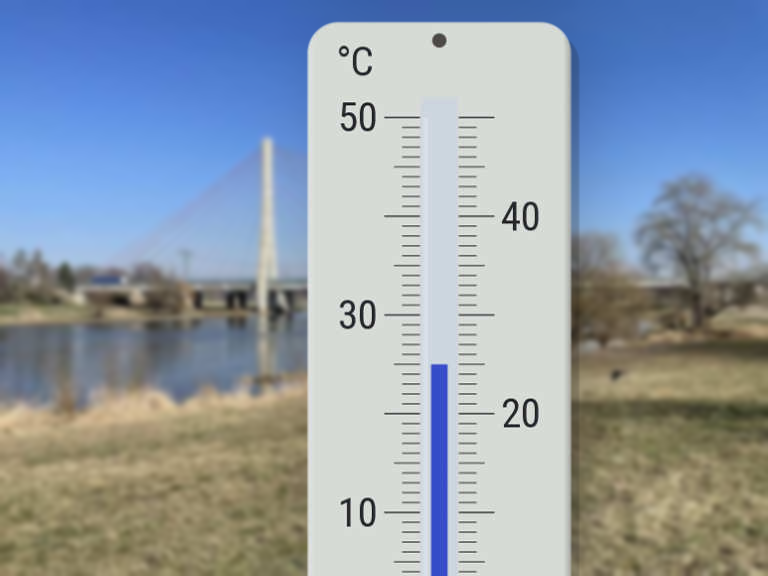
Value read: 25 °C
